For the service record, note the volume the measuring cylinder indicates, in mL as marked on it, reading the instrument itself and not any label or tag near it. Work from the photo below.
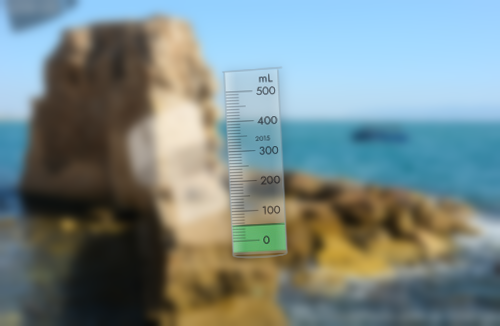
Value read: 50 mL
